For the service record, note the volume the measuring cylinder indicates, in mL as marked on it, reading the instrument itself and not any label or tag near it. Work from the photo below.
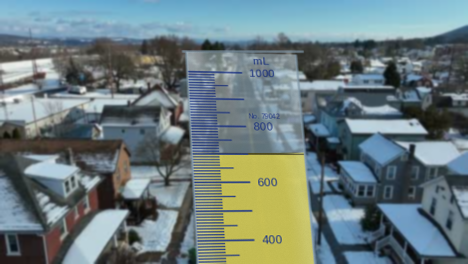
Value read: 700 mL
